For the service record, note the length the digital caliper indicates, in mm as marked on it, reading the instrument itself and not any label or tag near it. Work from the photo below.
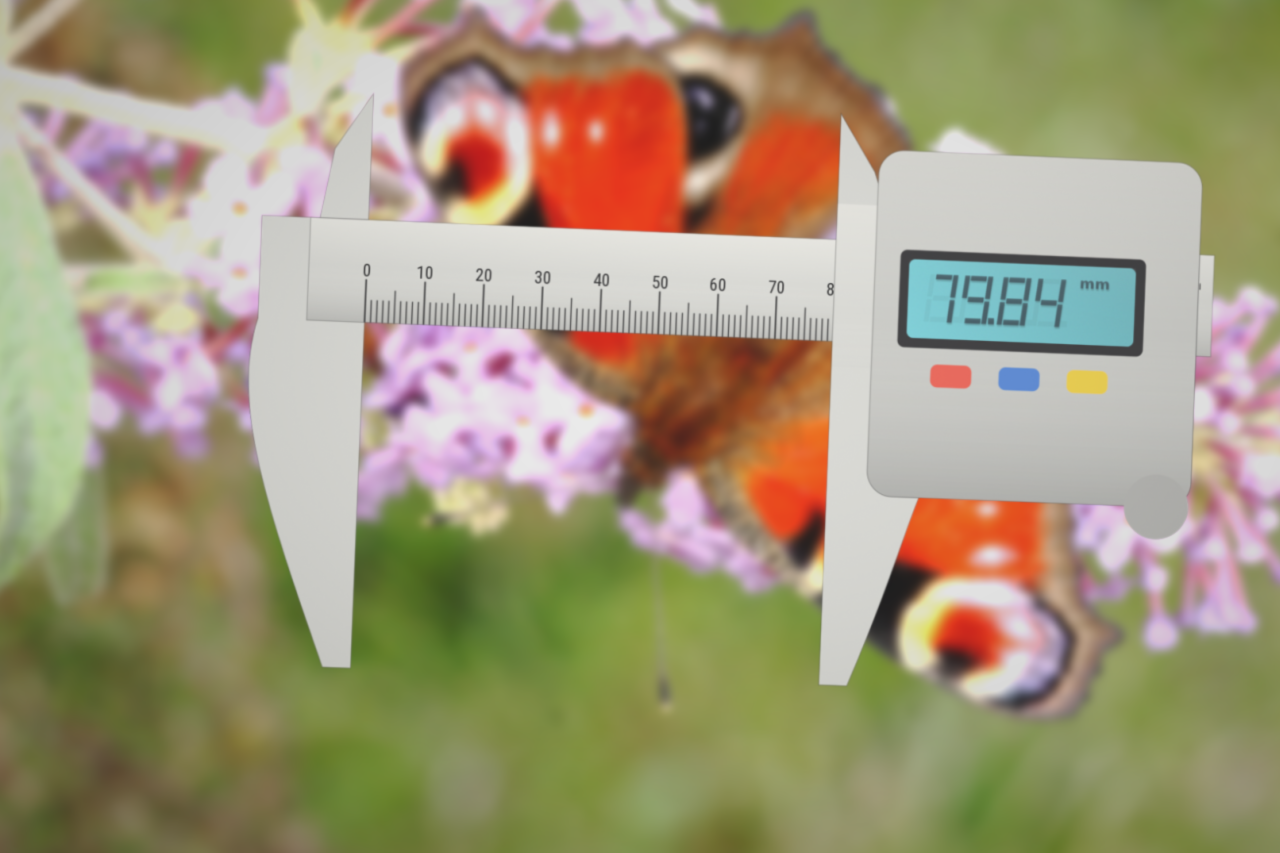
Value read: 79.84 mm
